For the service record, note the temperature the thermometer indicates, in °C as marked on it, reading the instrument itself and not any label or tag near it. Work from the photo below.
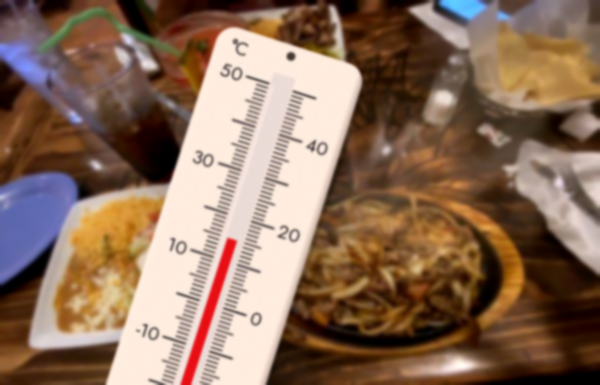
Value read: 15 °C
